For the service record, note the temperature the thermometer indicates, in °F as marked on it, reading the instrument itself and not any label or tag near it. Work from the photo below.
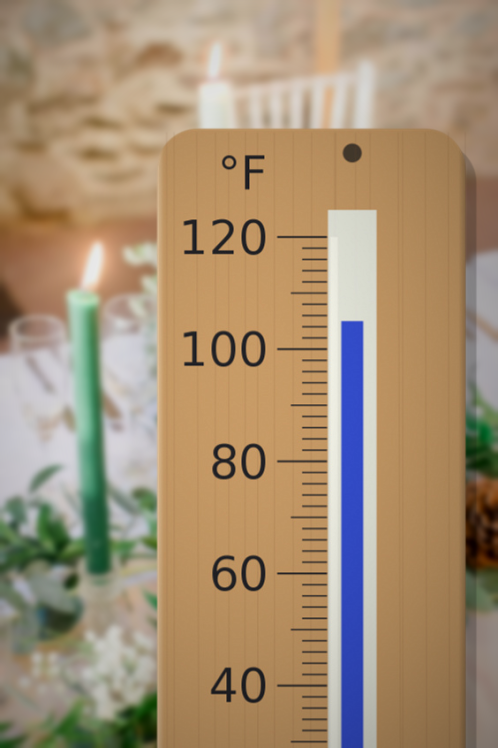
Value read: 105 °F
